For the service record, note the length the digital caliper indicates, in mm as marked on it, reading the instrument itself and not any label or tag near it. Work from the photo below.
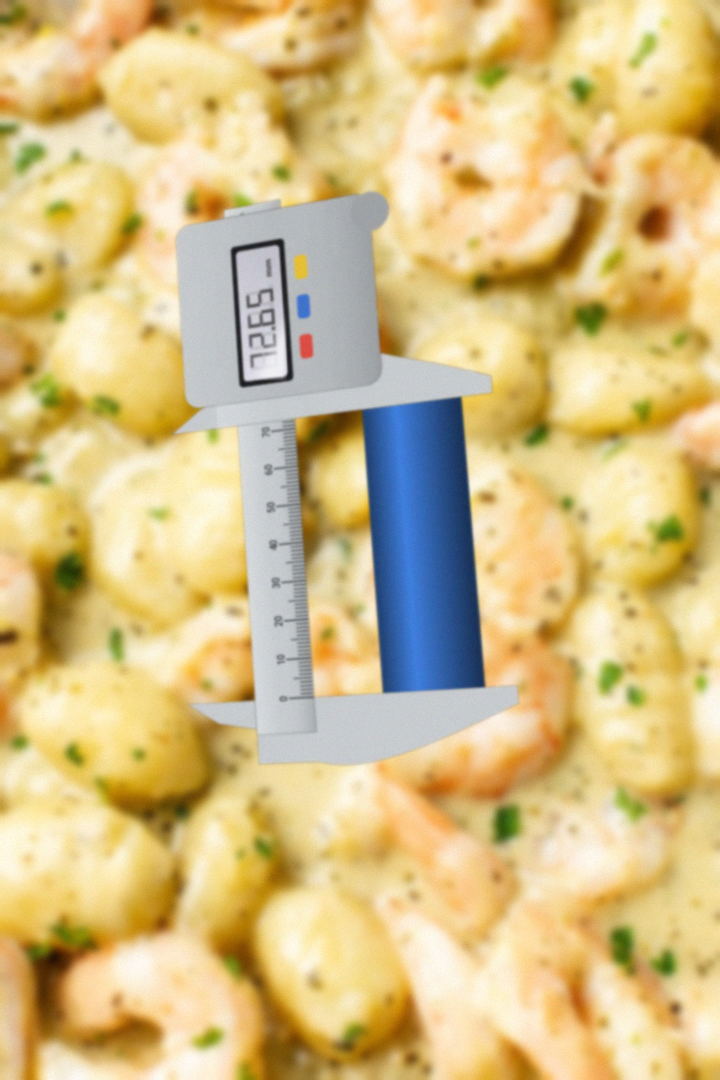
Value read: 72.65 mm
